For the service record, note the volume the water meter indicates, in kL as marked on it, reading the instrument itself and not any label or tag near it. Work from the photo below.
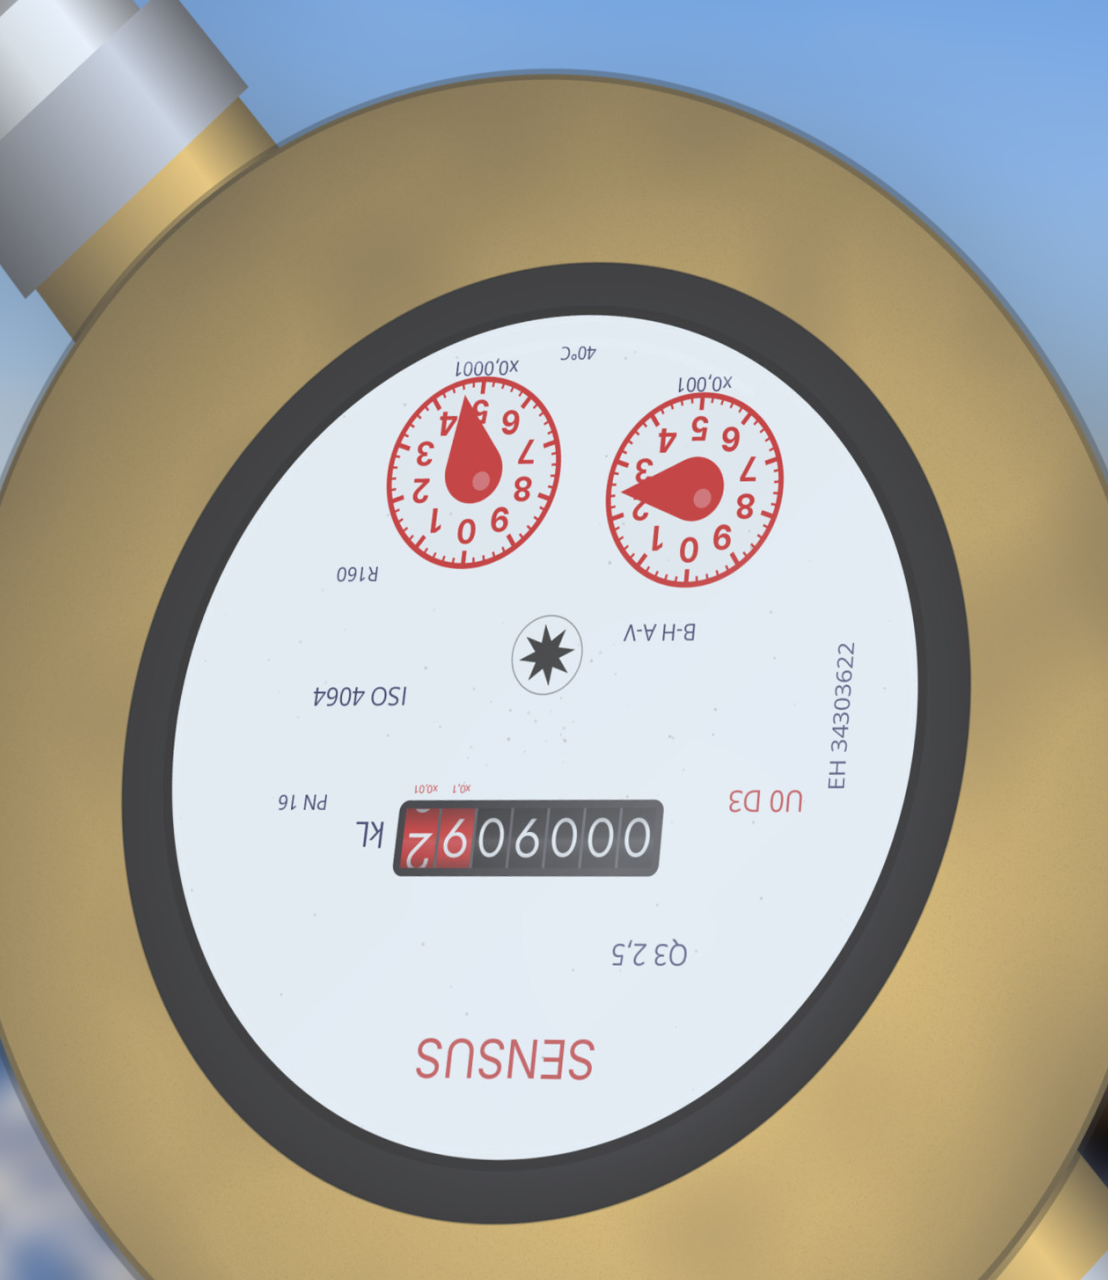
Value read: 90.9224 kL
